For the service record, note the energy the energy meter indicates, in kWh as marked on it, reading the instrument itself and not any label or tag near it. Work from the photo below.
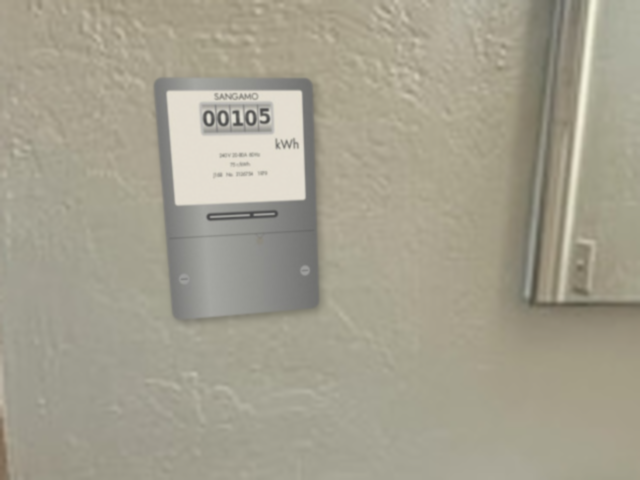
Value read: 105 kWh
